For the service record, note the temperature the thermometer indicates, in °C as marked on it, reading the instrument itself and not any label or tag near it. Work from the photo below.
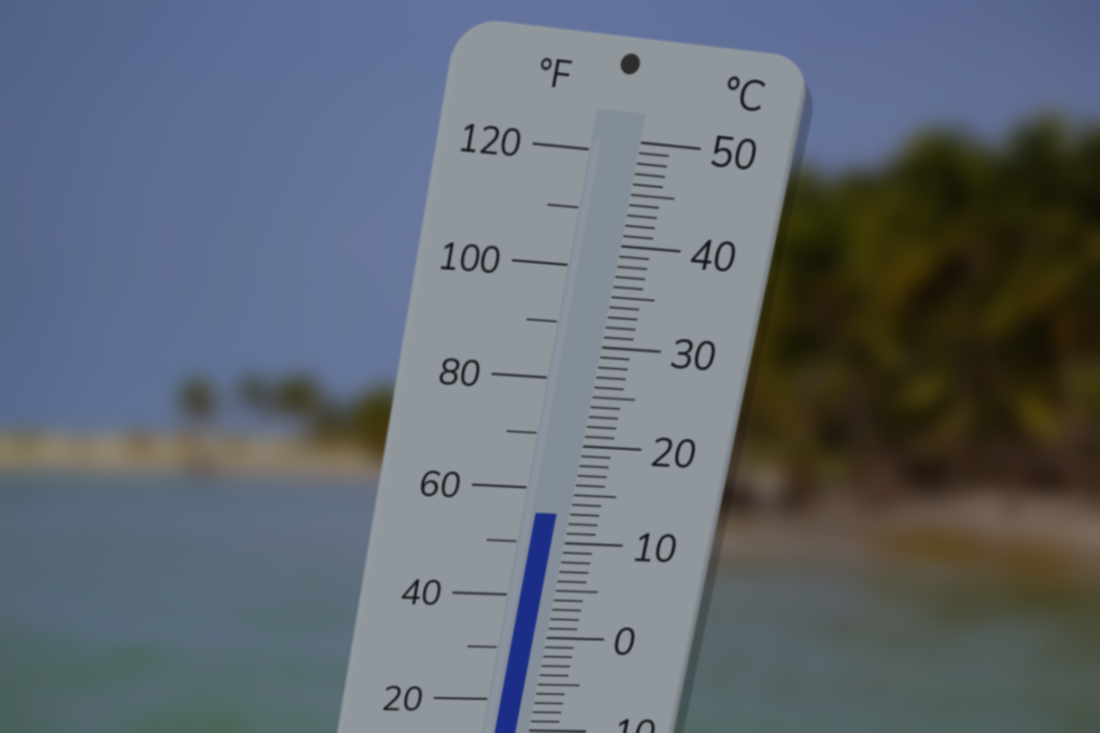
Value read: 13 °C
